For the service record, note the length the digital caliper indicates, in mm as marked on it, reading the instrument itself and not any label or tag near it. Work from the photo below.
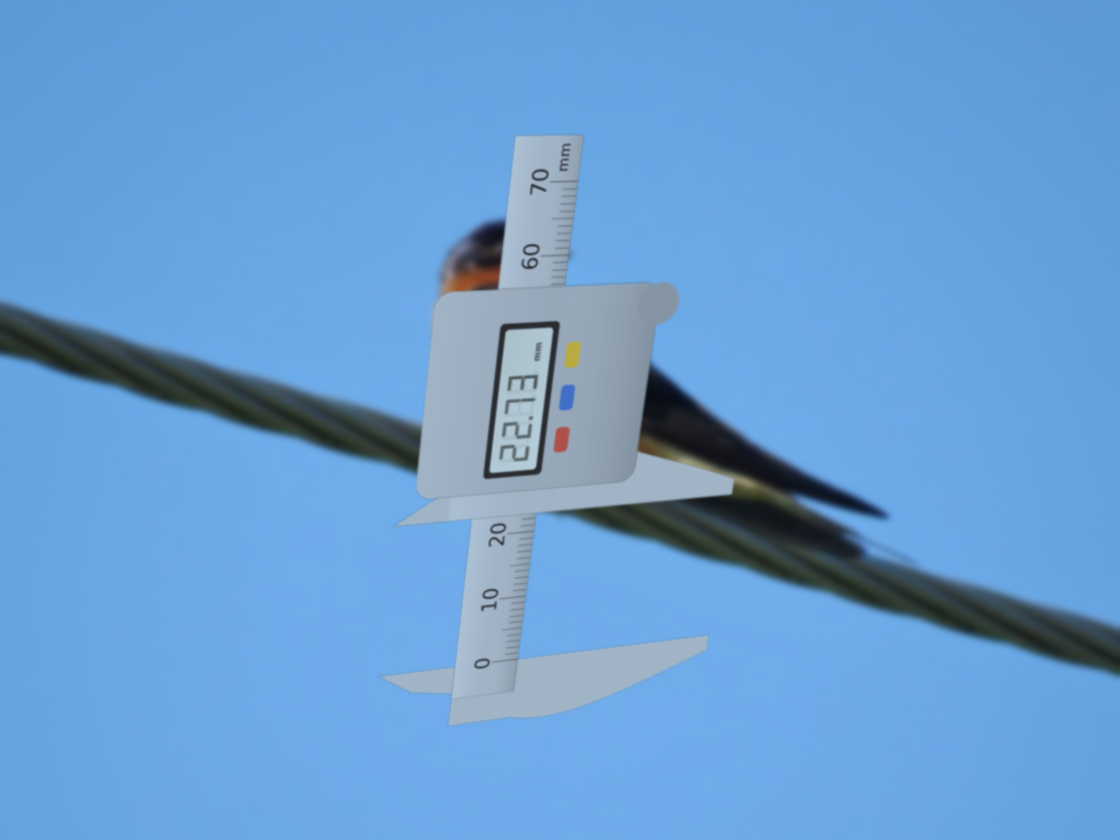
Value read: 22.73 mm
